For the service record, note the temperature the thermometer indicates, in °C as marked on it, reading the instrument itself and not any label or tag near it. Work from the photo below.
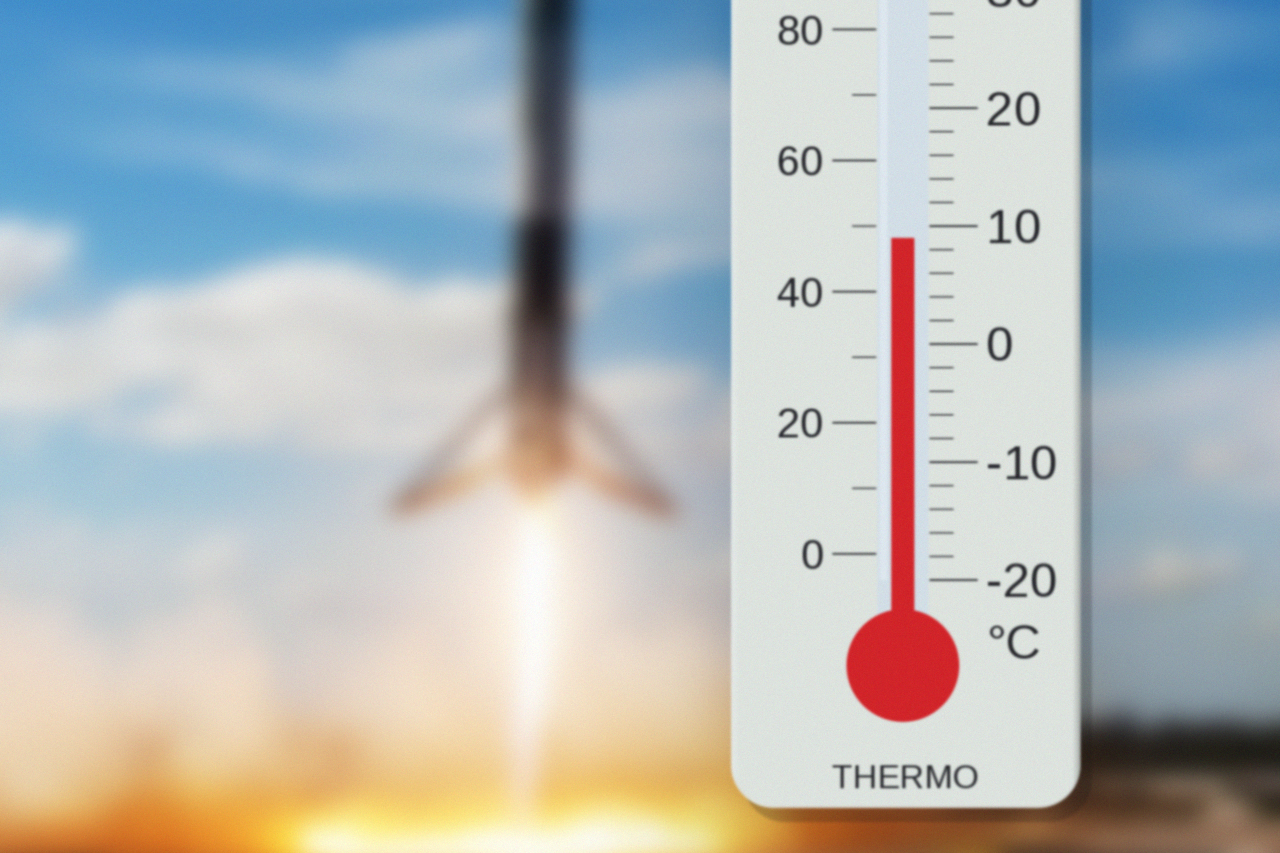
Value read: 9 °C
